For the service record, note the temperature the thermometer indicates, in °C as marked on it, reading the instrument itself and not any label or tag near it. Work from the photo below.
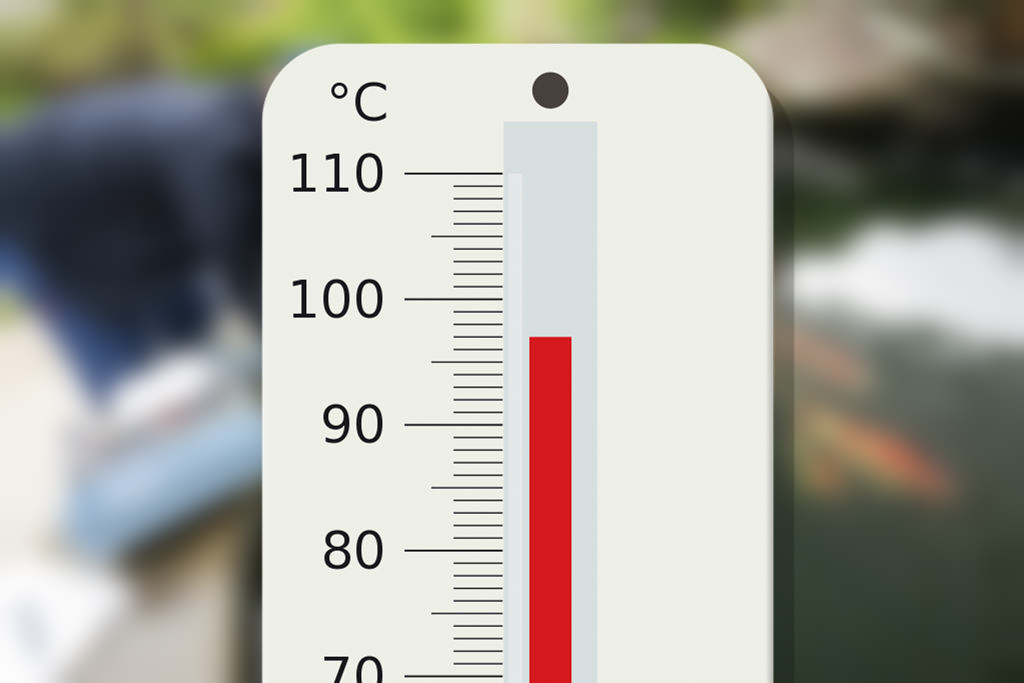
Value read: 97 °C
